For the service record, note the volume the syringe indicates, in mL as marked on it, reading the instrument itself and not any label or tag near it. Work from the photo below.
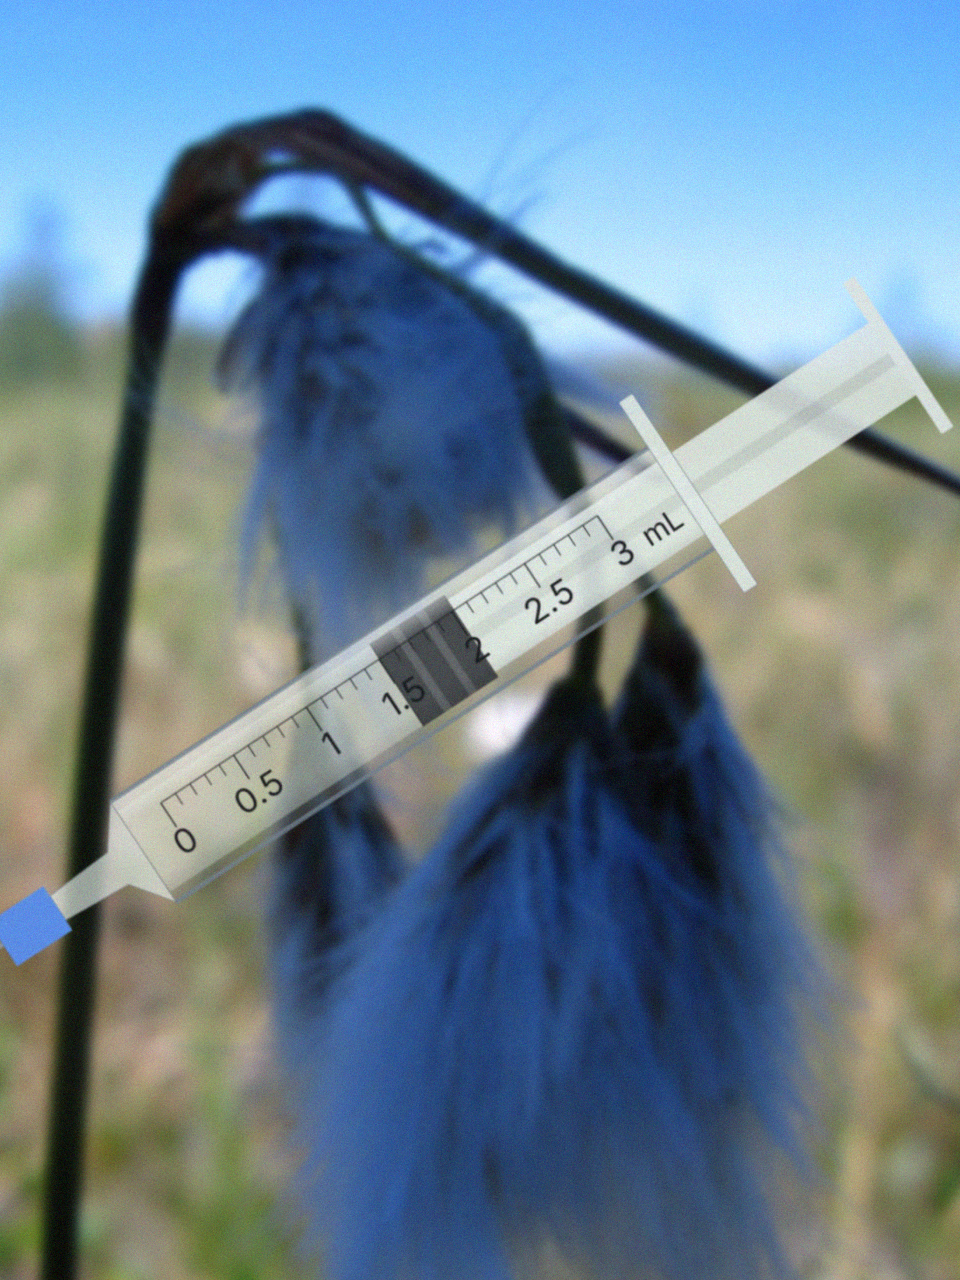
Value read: 1.5 mL
